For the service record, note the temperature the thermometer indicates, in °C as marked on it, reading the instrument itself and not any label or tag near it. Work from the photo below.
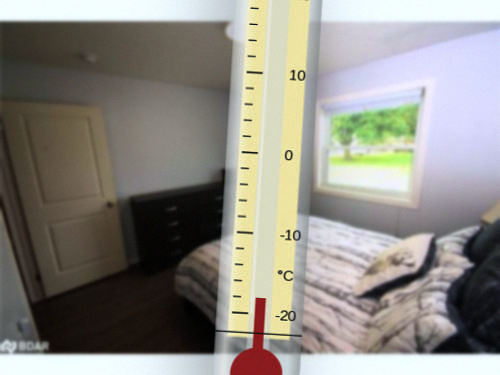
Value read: -18 °C
